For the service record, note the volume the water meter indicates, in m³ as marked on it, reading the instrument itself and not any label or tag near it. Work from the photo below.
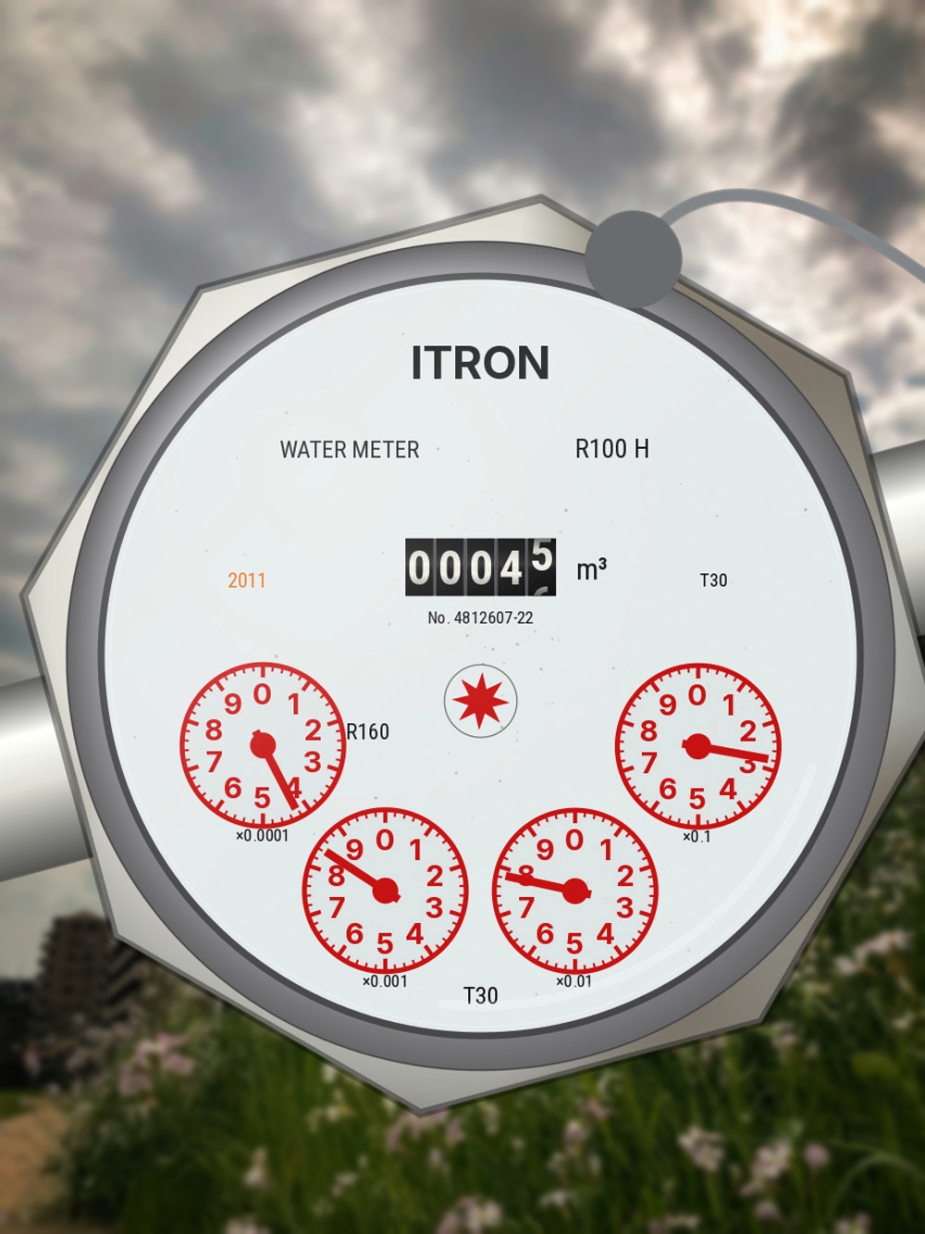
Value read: 45.2784 m³
